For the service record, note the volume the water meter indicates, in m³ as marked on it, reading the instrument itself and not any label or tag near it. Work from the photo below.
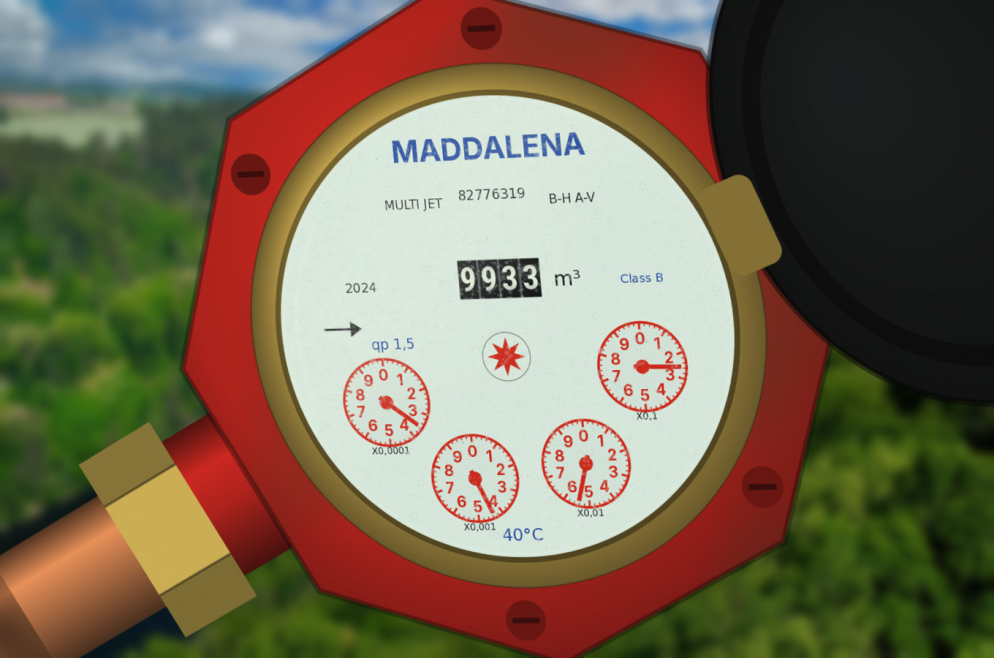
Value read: 9933.2543 m³
